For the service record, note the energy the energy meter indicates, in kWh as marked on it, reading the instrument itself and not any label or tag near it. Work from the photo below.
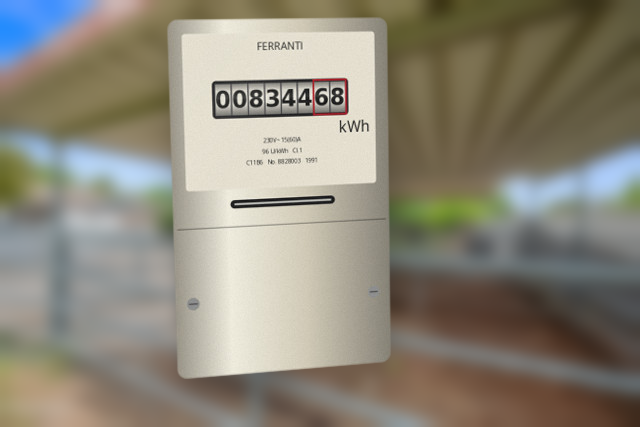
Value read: 8344.68 kWh
